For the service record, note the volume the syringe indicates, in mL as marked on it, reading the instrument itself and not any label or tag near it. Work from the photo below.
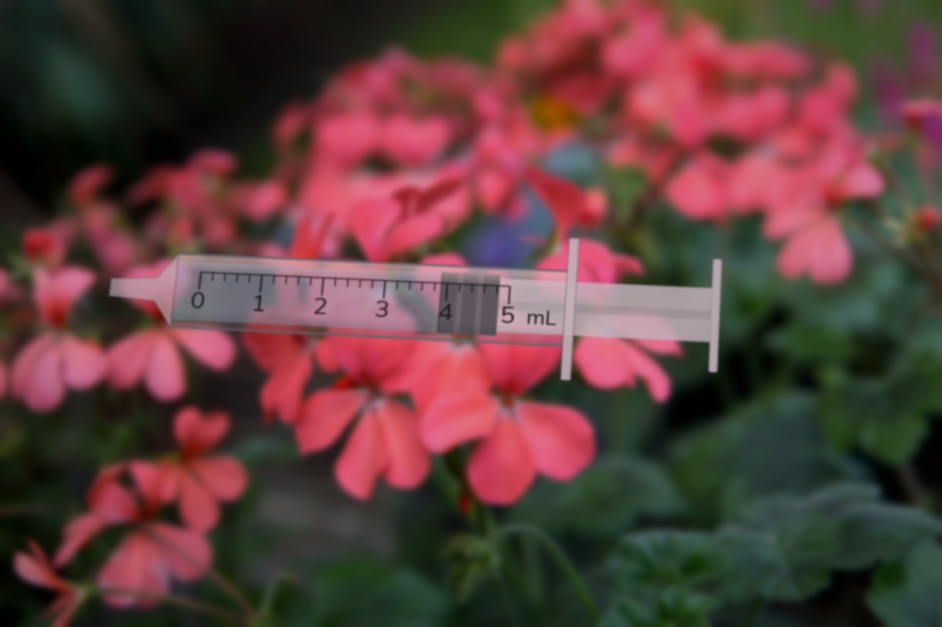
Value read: 3.9 mL
